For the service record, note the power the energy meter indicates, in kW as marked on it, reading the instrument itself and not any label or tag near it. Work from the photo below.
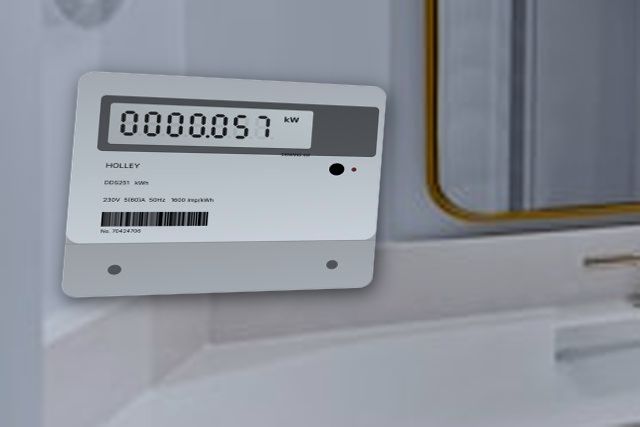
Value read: 0.057 kW
